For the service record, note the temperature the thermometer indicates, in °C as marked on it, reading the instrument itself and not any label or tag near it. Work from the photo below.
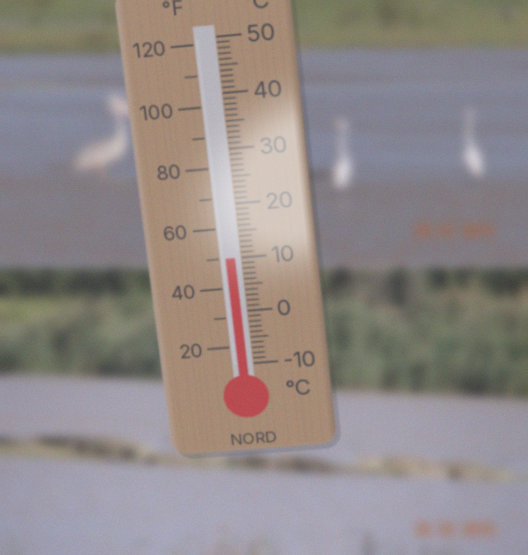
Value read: 10 °C
